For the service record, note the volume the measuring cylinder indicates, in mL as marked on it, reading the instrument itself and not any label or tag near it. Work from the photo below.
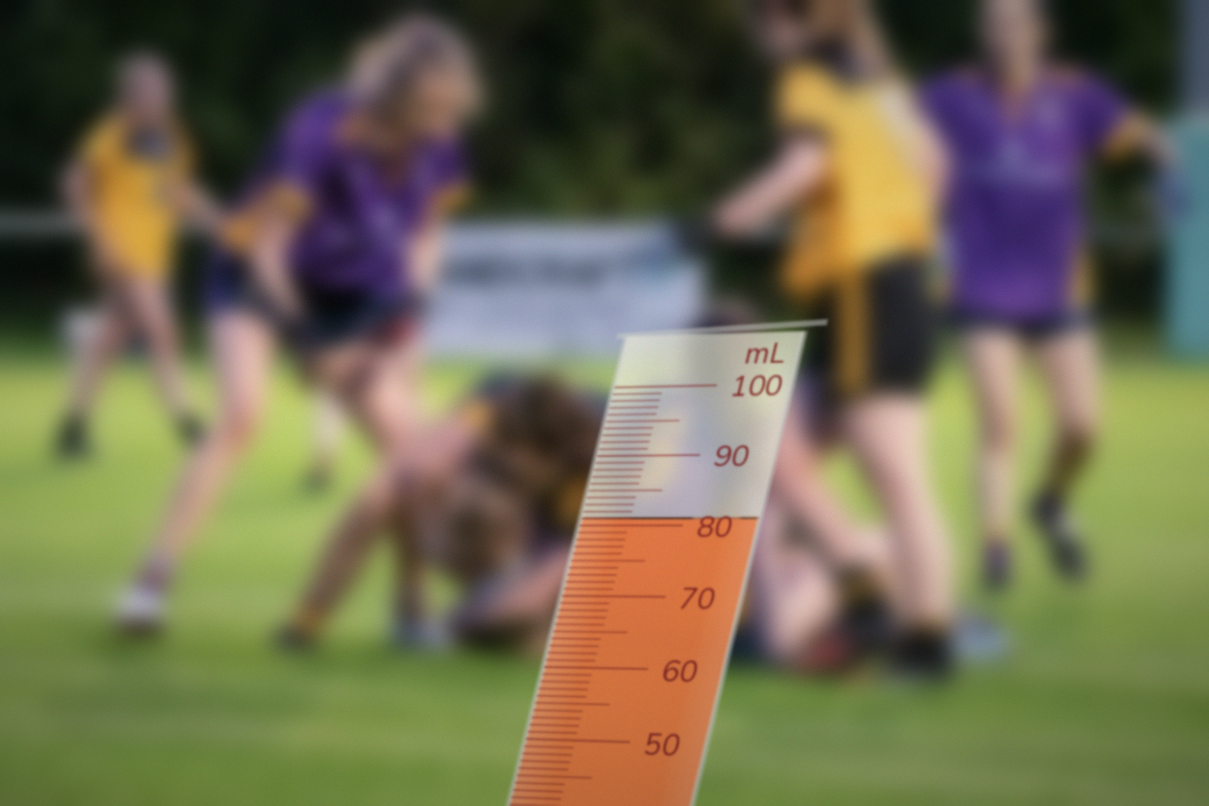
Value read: 81 mL
